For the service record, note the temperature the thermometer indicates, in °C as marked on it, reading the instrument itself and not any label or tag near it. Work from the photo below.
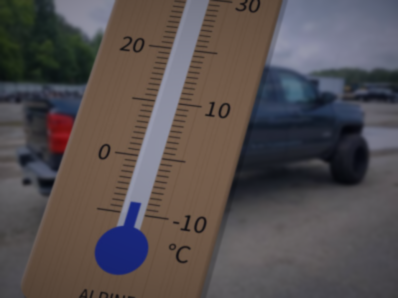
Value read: -8 °C
